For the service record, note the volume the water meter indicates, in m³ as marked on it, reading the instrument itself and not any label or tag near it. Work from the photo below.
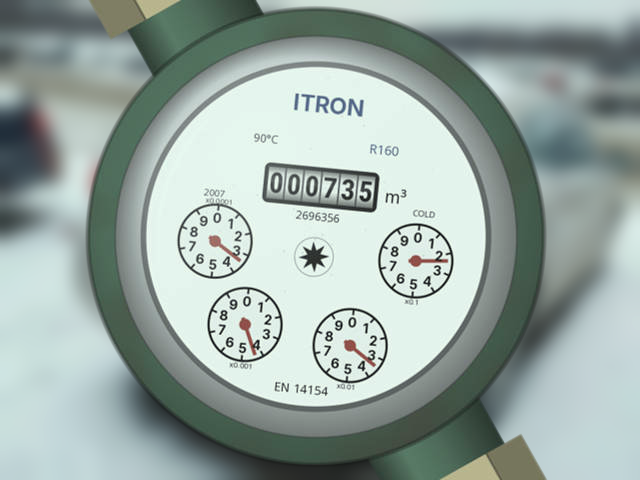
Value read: 735.2343 m³
